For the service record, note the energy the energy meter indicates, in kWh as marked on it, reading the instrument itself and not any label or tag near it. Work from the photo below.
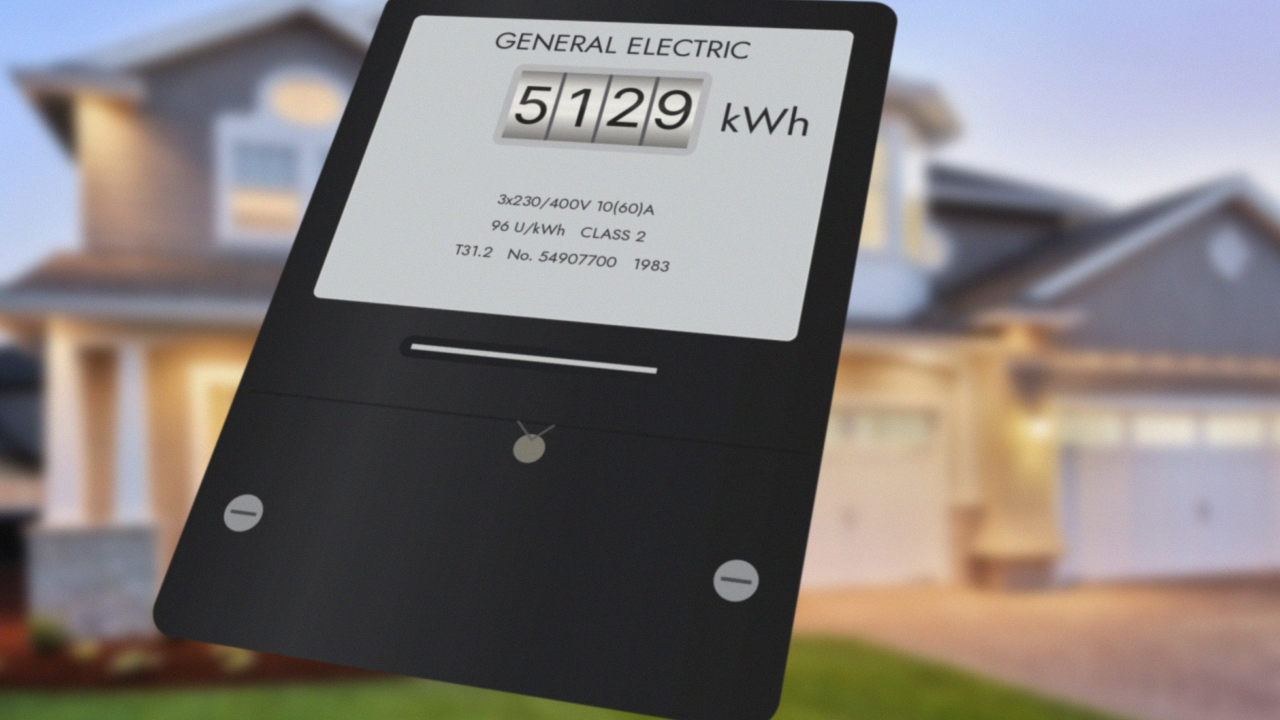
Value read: 5129 kWh
